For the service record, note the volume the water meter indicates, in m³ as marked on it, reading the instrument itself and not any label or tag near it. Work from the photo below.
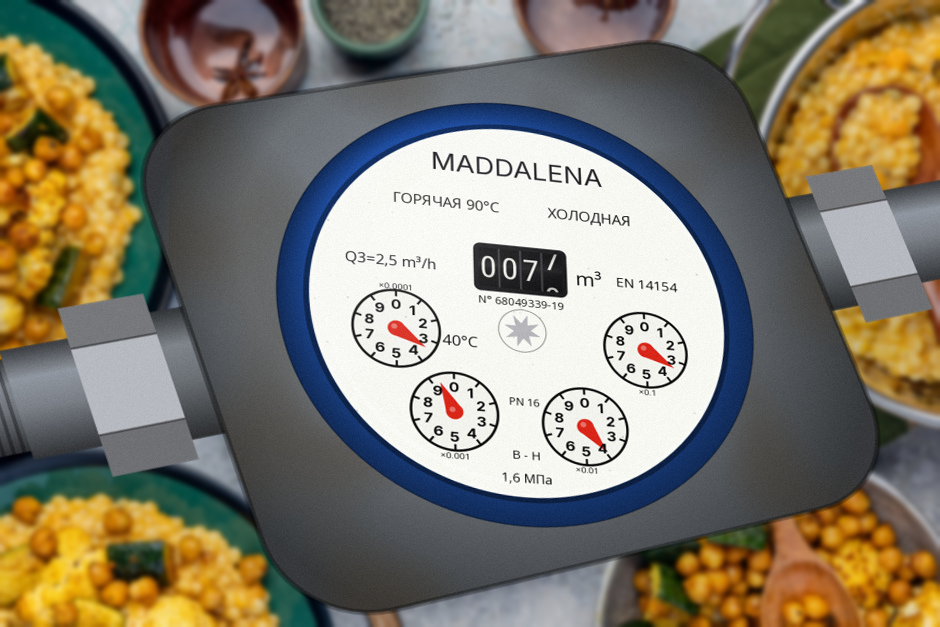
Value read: 77.3393 m³
